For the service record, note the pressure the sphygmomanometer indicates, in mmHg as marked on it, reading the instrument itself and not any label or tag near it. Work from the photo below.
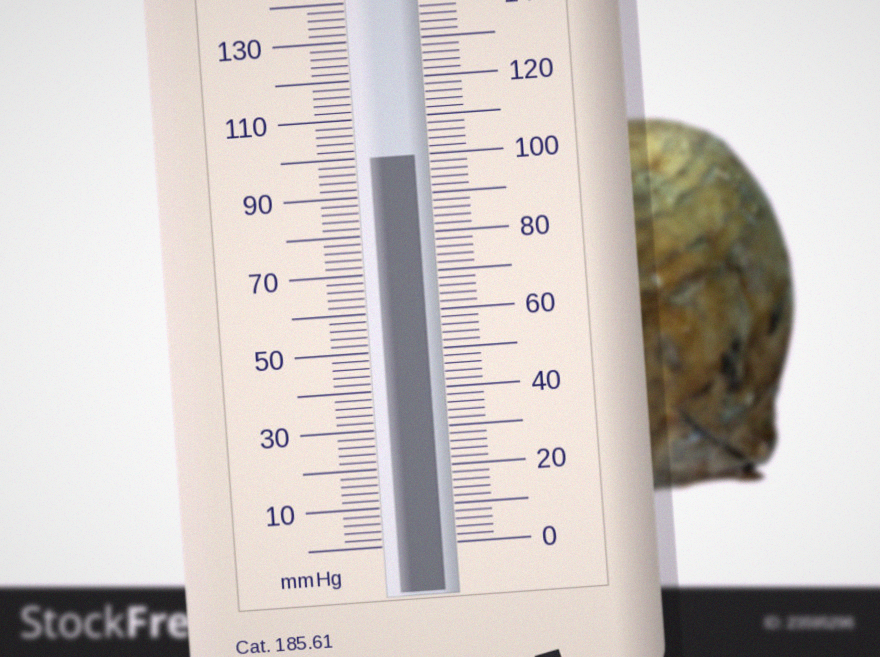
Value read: 100 mmHg
